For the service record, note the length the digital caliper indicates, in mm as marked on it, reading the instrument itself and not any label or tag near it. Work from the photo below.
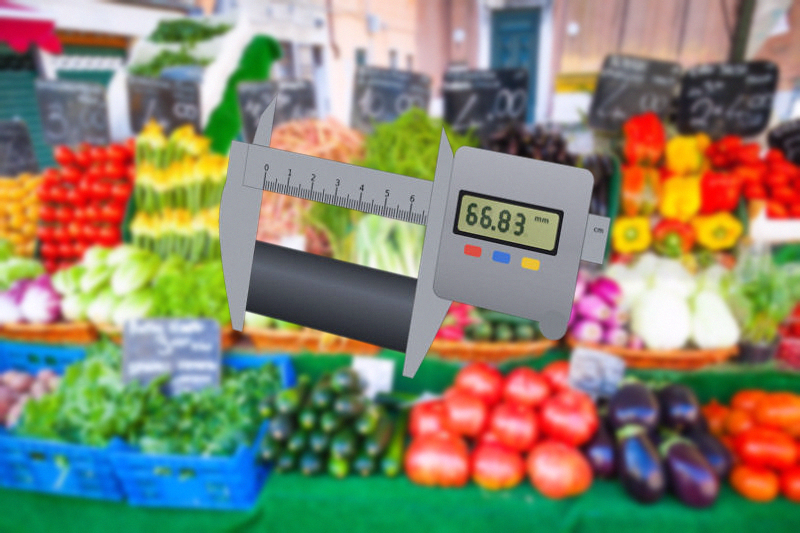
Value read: 66.83 mm
